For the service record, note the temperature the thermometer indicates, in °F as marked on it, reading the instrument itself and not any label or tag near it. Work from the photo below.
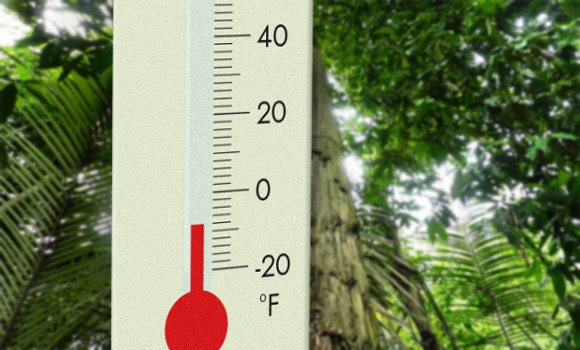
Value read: -8 °F
